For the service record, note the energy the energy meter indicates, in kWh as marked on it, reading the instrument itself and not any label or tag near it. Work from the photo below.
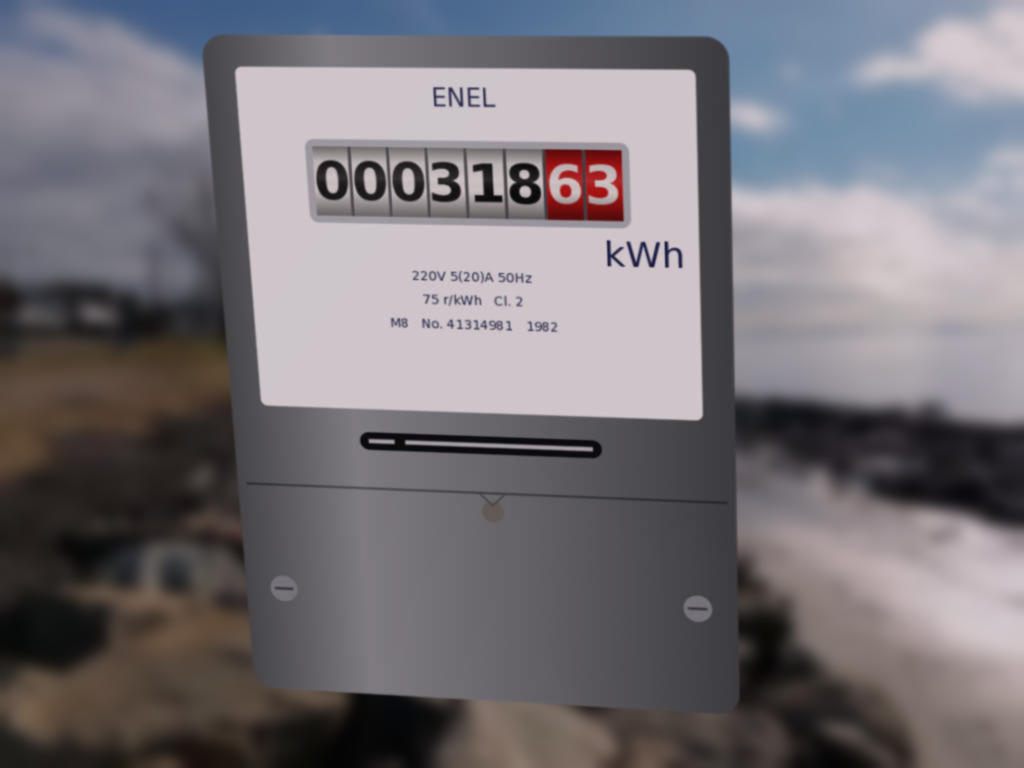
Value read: 318.63 kWh
